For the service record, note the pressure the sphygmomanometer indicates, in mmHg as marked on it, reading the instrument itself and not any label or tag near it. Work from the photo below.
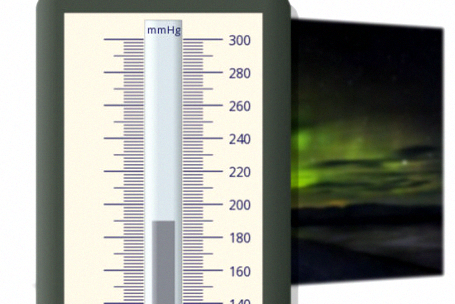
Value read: 190 mmHg
